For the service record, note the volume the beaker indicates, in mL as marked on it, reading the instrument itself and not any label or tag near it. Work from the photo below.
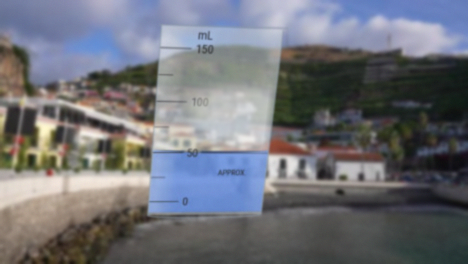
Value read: 50 mL
